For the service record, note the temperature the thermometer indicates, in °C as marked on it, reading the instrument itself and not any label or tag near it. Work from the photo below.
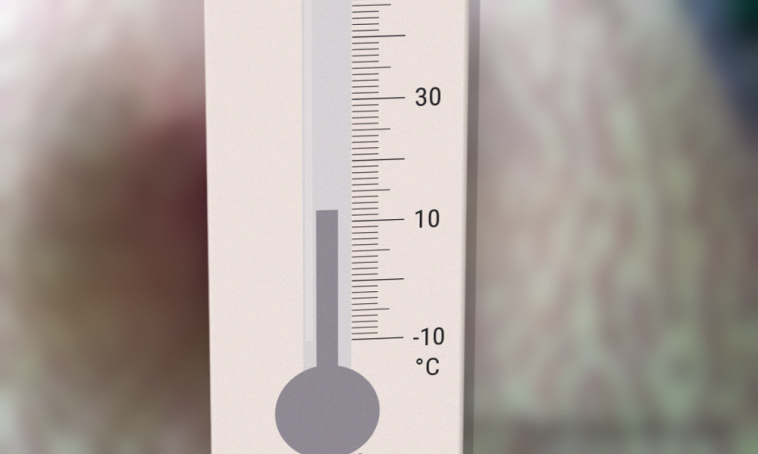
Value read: 12 °C
